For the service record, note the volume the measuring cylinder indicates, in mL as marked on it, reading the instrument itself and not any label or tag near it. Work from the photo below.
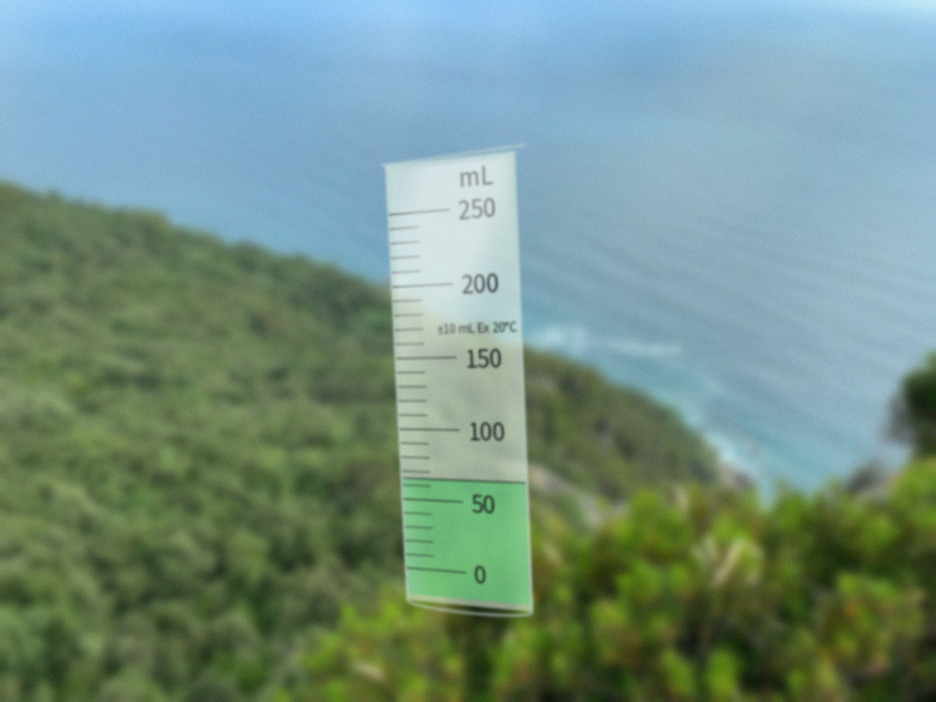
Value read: 65 mL
